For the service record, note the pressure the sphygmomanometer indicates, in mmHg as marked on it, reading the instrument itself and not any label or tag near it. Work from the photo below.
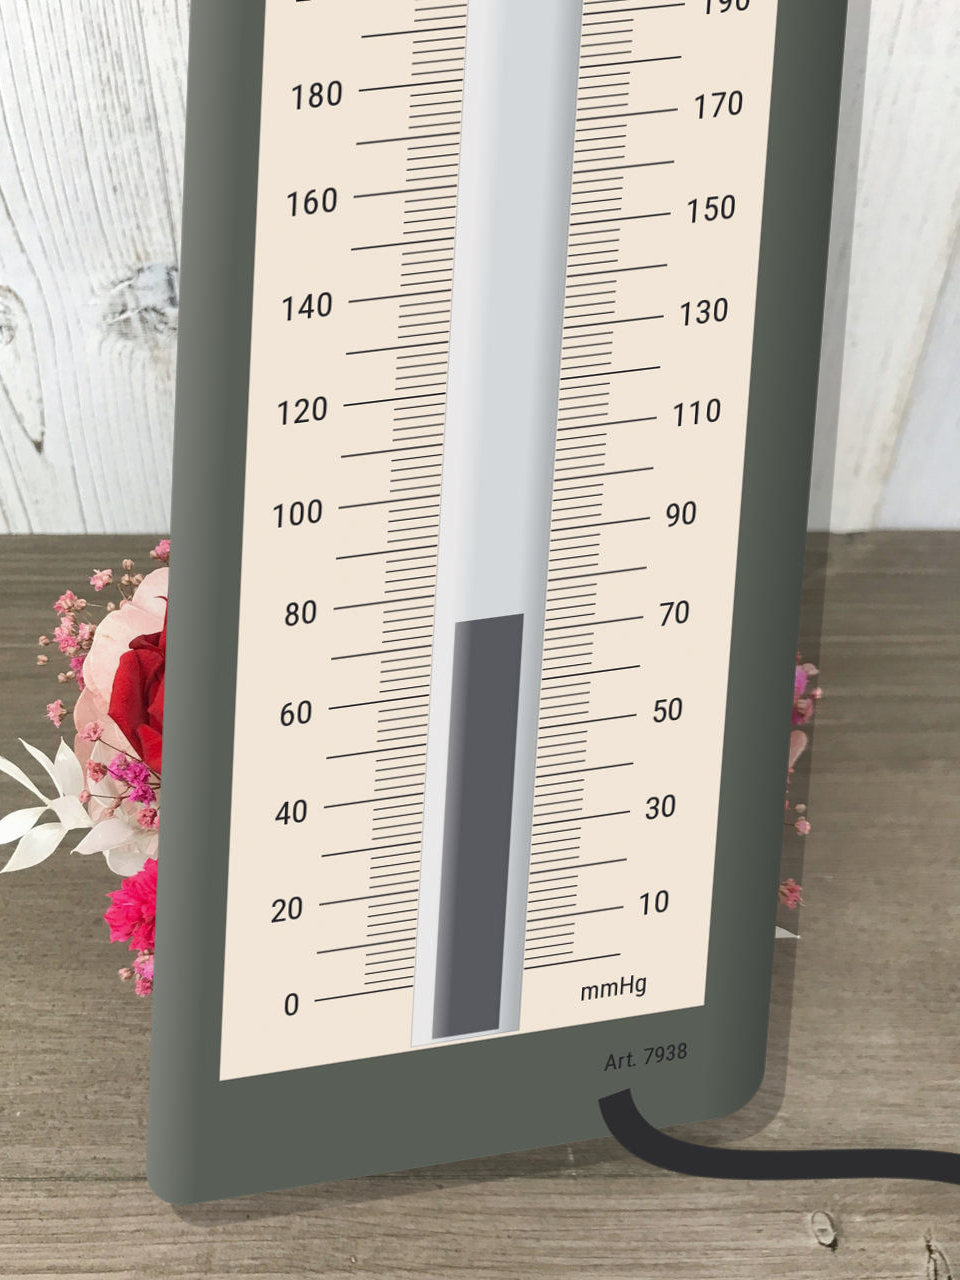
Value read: 74 mmHg
